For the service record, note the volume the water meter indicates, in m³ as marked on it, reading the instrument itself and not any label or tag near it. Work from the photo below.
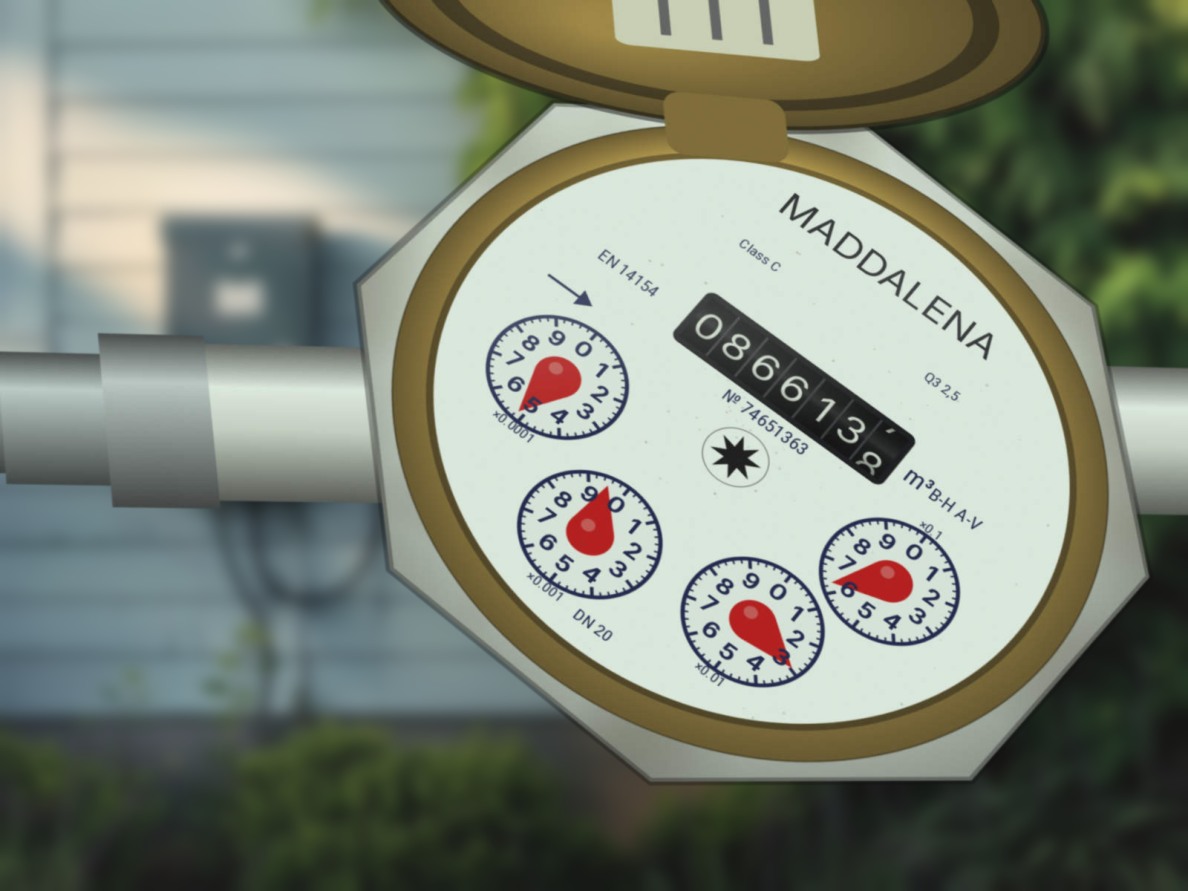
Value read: 866137.6295 m³
